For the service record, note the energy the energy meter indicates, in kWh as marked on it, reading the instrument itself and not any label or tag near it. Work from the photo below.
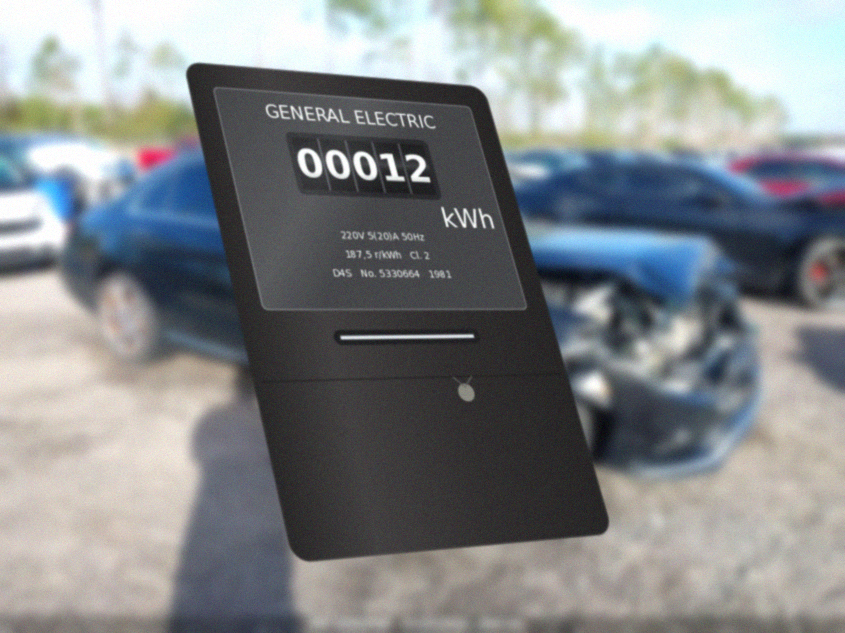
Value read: 12 kWh
